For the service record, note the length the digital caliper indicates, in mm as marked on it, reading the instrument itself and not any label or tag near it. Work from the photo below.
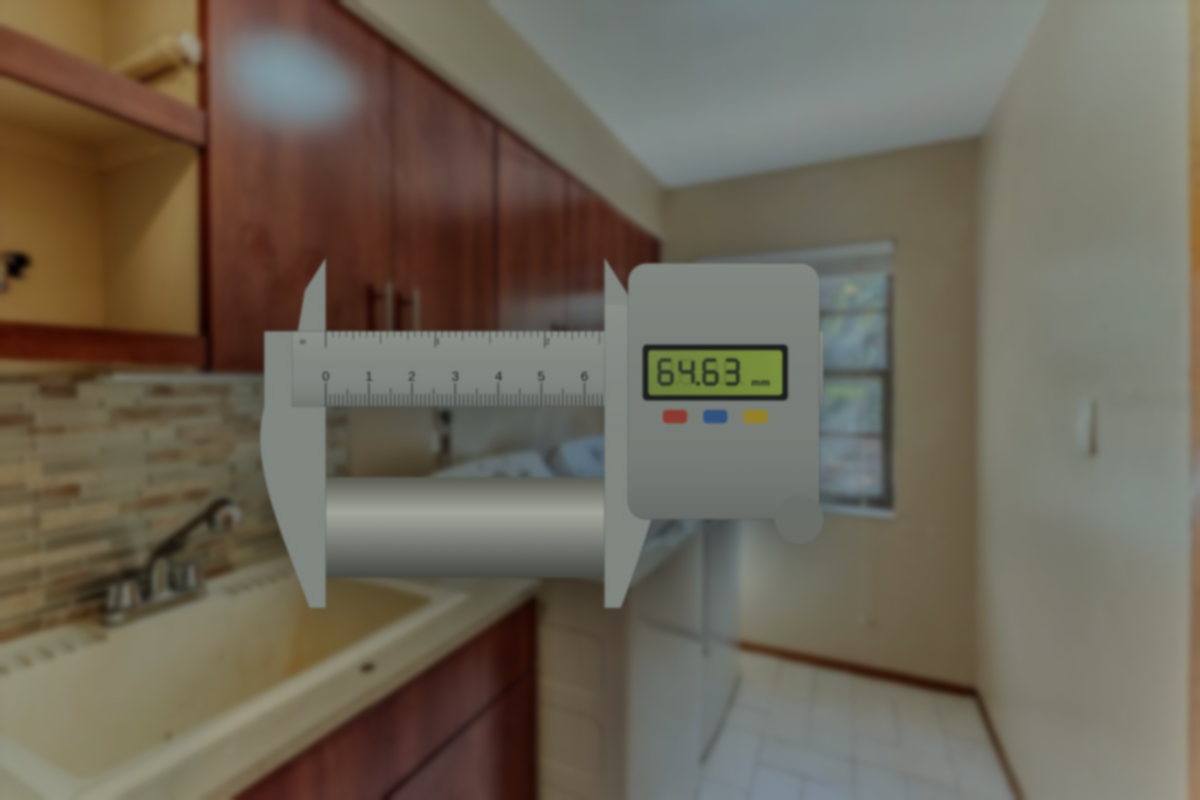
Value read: 64.63 mm
